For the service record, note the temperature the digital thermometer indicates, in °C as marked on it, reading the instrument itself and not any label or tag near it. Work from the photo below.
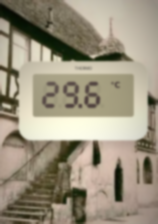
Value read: 29.6 °C
